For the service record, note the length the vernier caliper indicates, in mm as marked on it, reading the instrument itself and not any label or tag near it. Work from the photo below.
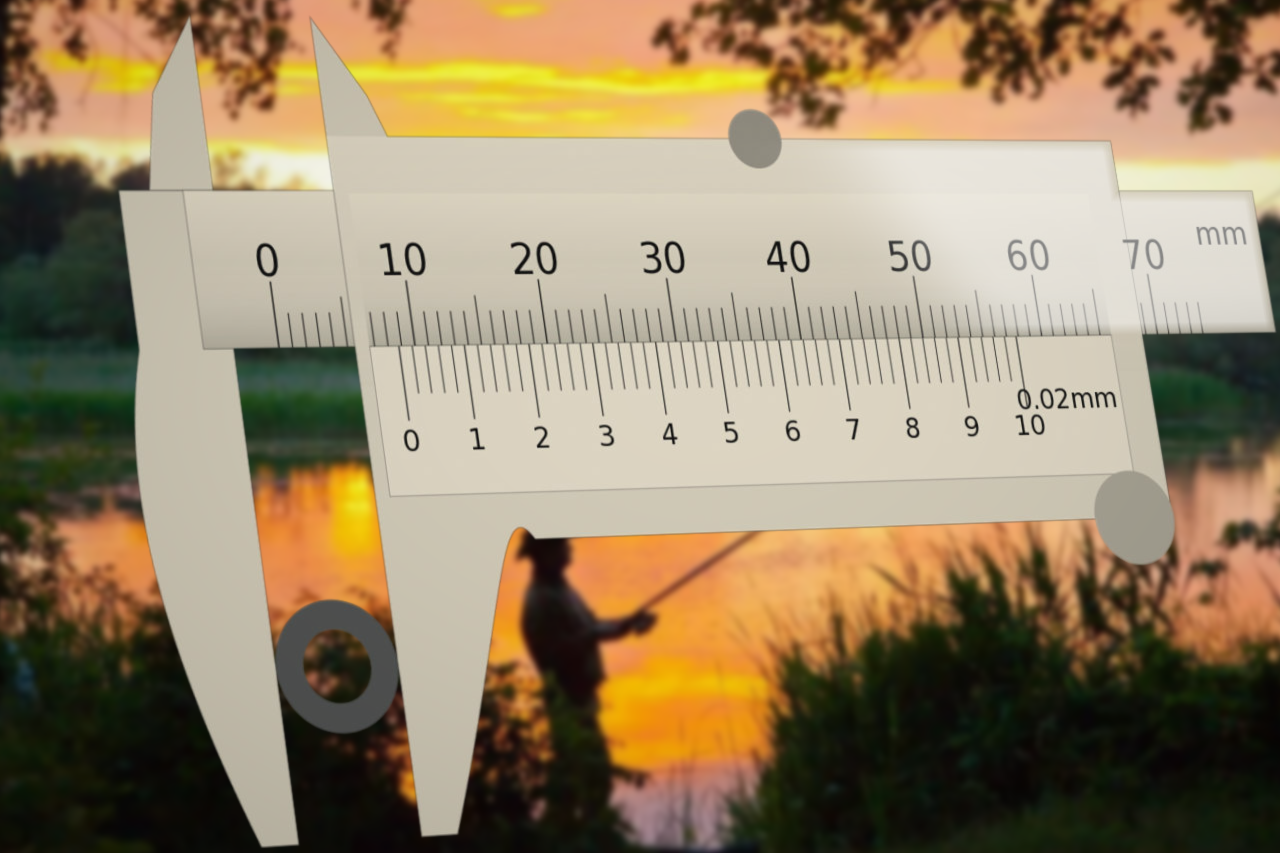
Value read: 8.8 mm
